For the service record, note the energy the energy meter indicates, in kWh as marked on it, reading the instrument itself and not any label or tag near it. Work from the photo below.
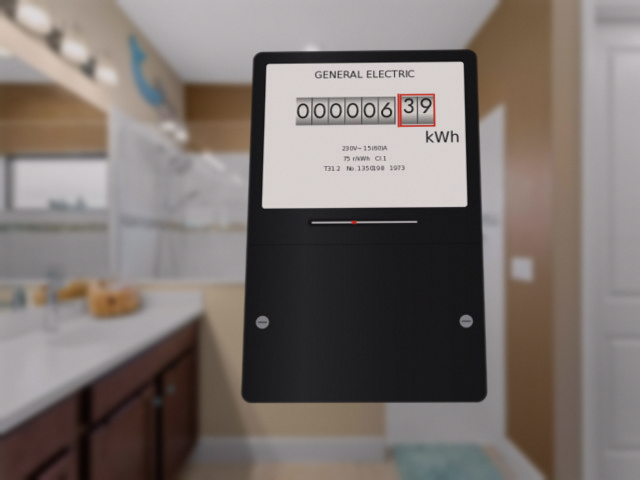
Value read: 6.39 kWh
